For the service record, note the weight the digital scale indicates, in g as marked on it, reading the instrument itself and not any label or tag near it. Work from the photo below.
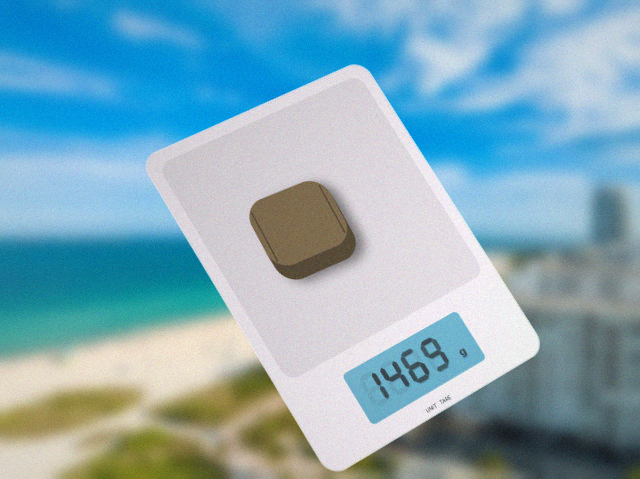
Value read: 1469 g
